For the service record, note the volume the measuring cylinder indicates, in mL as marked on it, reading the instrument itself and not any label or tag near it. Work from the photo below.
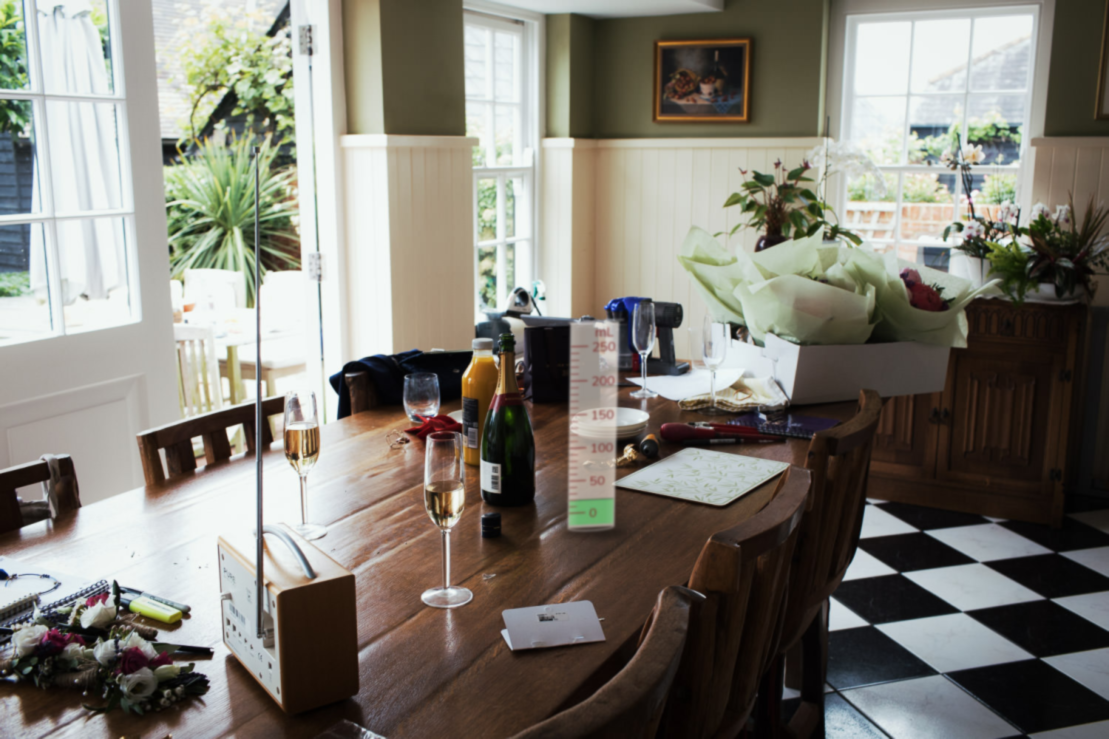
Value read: 20 mL
